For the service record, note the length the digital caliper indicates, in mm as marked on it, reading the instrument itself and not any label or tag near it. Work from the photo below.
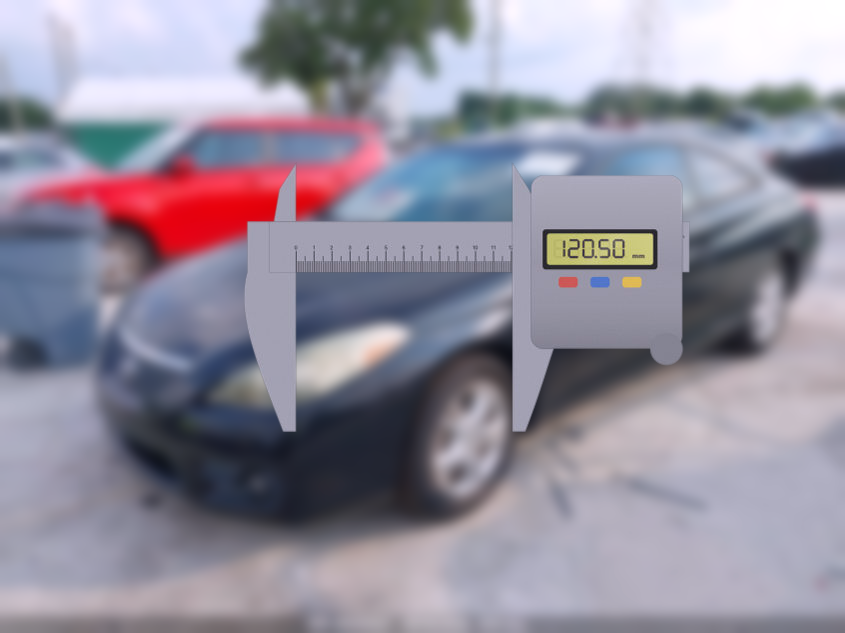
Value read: 120.50 mm
